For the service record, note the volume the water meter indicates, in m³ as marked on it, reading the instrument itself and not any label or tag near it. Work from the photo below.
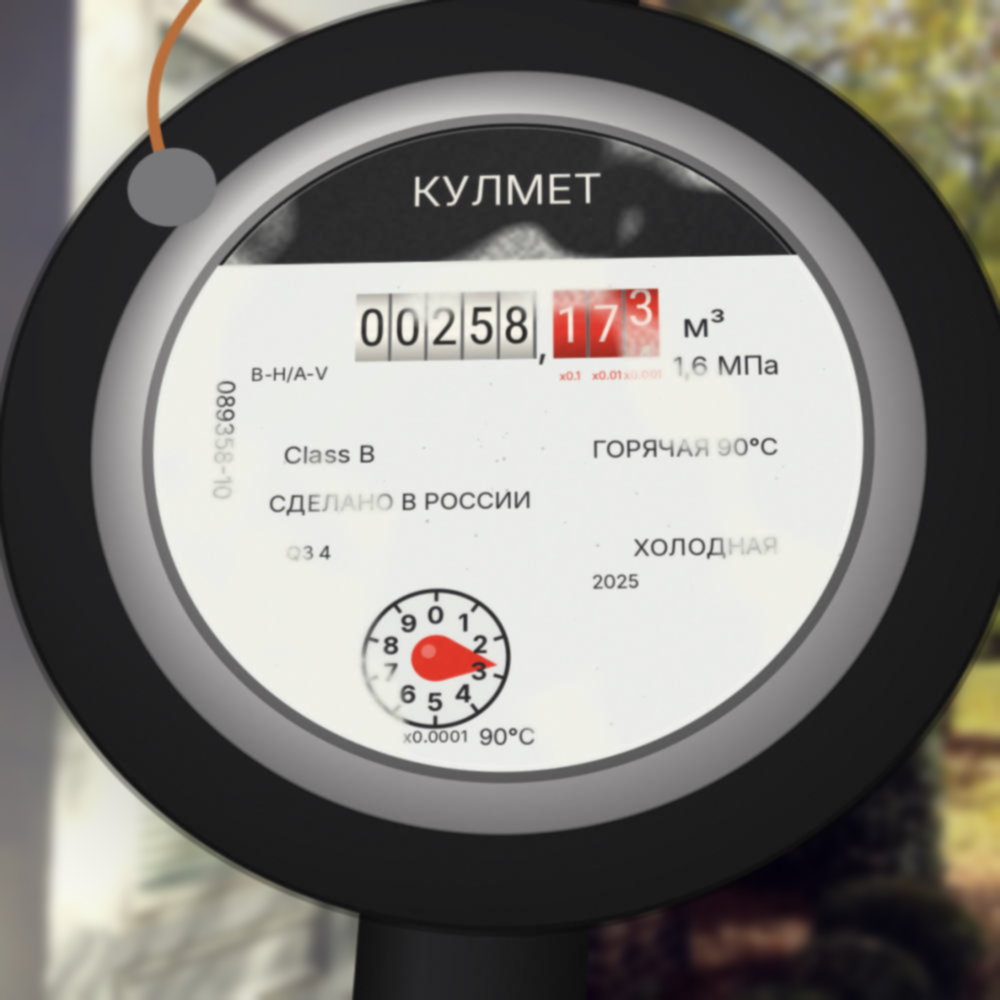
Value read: 258.1732 m³
